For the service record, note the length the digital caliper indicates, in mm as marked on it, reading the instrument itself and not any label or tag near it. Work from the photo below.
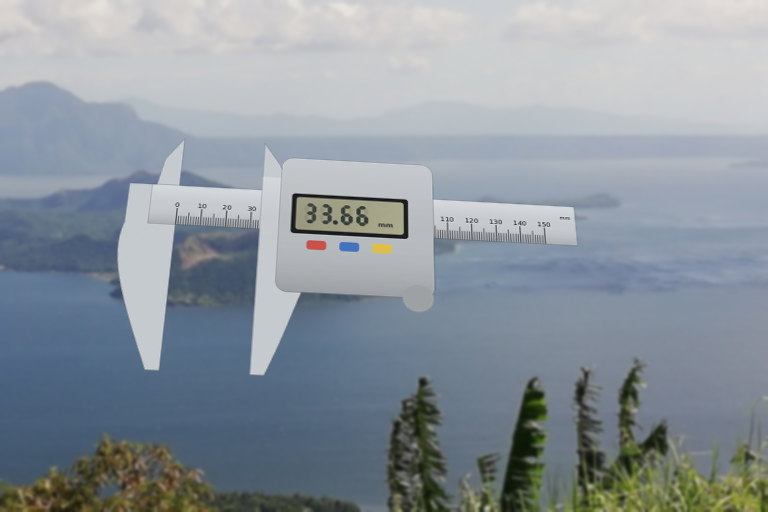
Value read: 33.66 mm
